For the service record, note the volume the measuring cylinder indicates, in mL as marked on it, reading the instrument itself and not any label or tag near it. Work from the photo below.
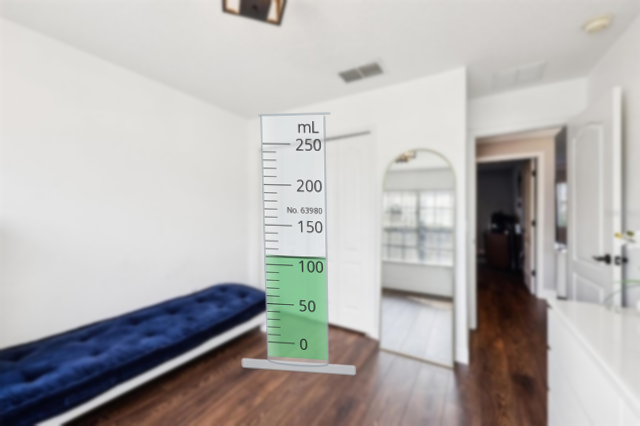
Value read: 110 mL
